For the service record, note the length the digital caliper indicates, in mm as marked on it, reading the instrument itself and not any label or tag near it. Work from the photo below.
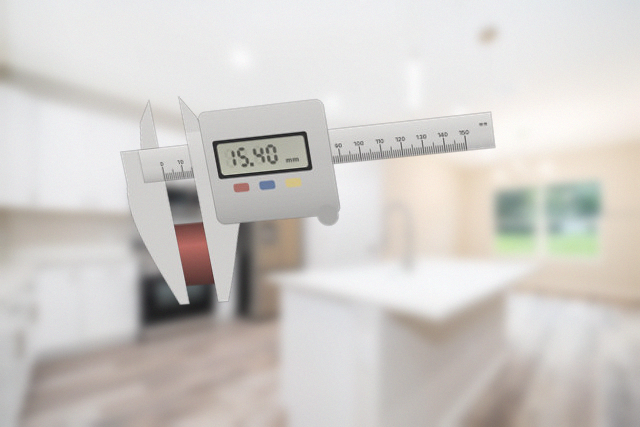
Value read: 15.40 mm
